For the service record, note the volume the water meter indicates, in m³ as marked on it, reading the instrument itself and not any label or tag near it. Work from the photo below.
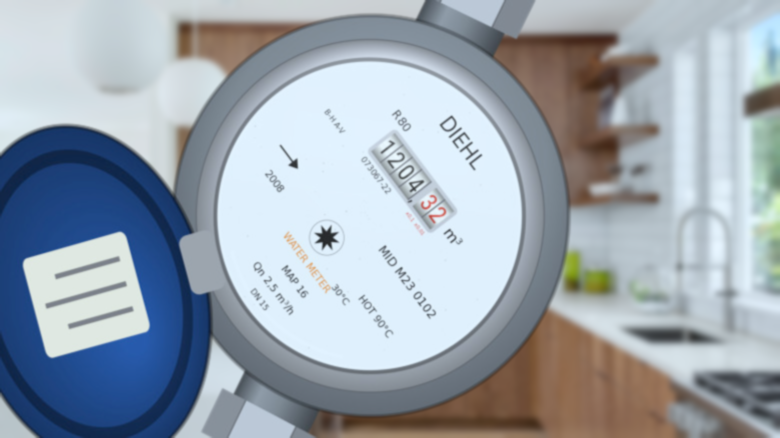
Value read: 1204.32 m³
